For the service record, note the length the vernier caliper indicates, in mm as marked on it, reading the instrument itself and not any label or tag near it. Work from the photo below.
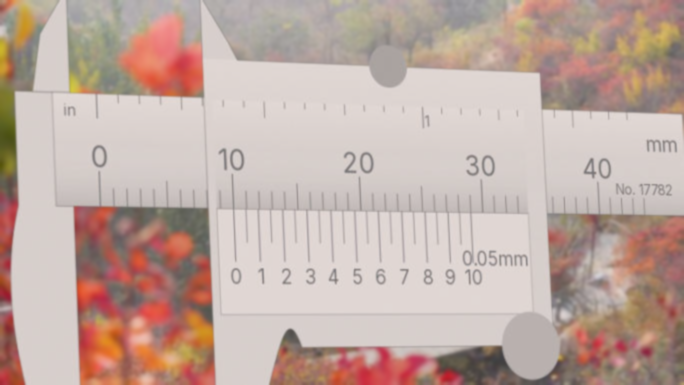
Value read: 10.0 mm
